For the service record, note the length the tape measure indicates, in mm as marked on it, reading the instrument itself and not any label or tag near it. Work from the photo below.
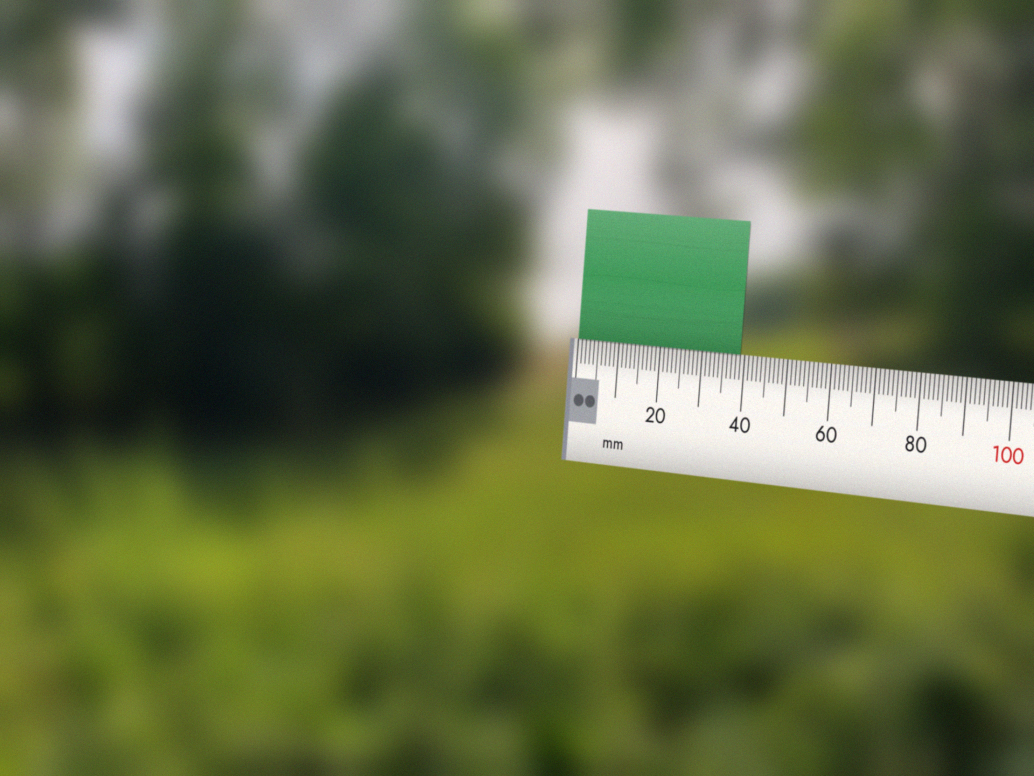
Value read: 39 mm
